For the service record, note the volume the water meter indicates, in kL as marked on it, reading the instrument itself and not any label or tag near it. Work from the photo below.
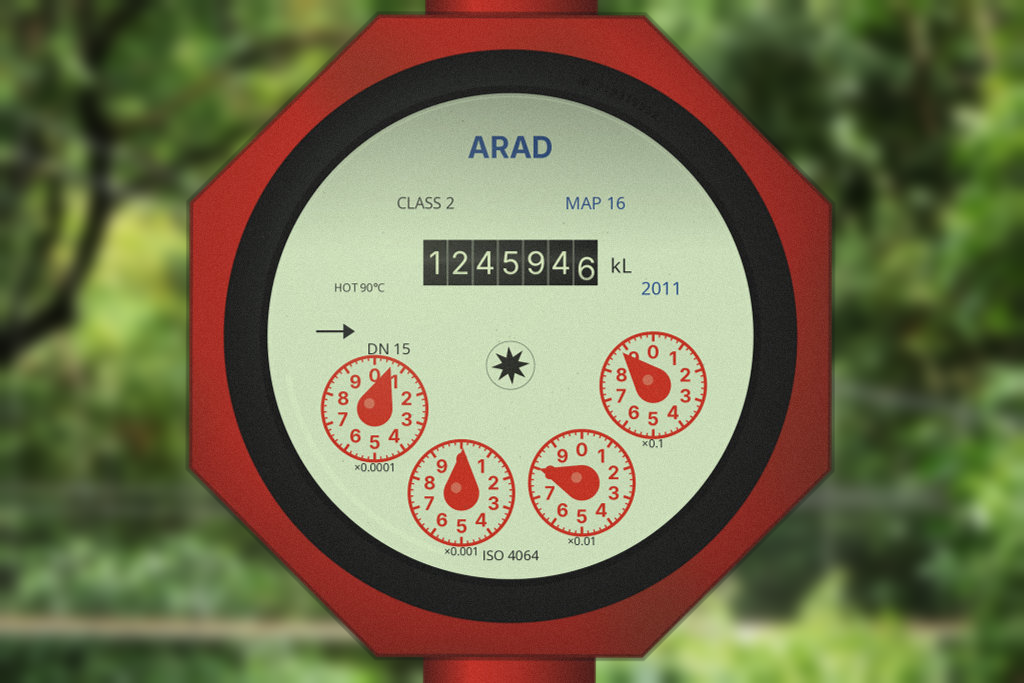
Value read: 1245945.8800 kL
